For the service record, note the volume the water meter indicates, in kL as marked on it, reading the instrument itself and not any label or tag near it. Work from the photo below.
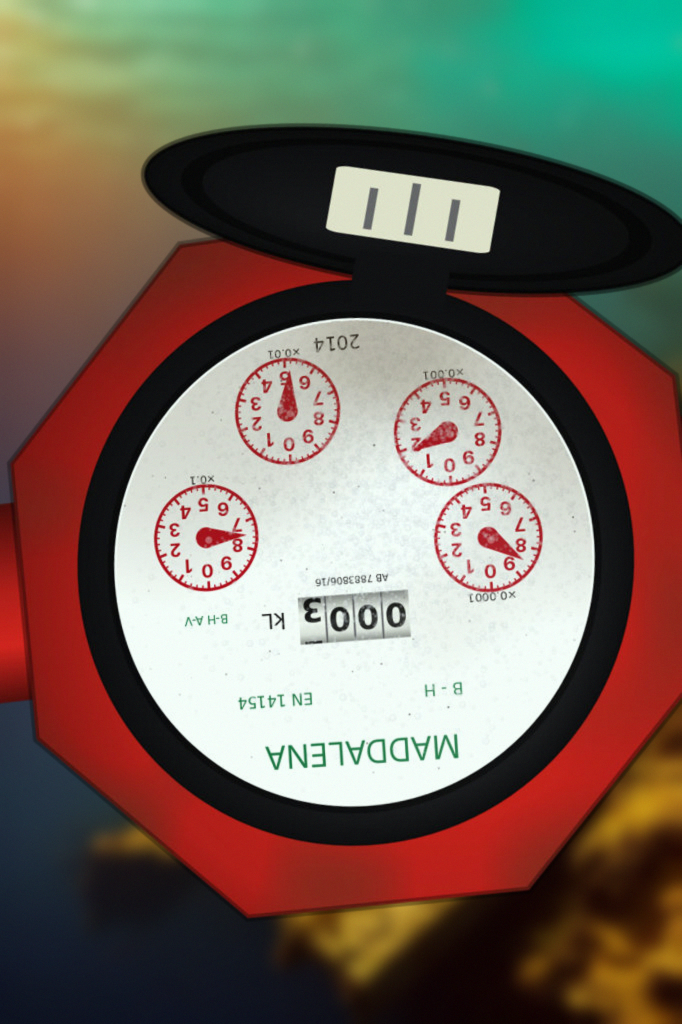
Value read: 2.7518 kL
